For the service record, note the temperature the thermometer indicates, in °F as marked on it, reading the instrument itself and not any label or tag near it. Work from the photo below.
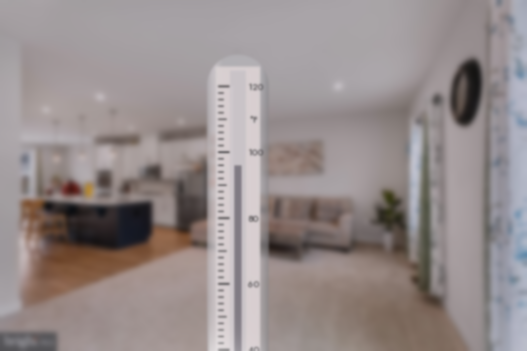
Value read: 96 °F
